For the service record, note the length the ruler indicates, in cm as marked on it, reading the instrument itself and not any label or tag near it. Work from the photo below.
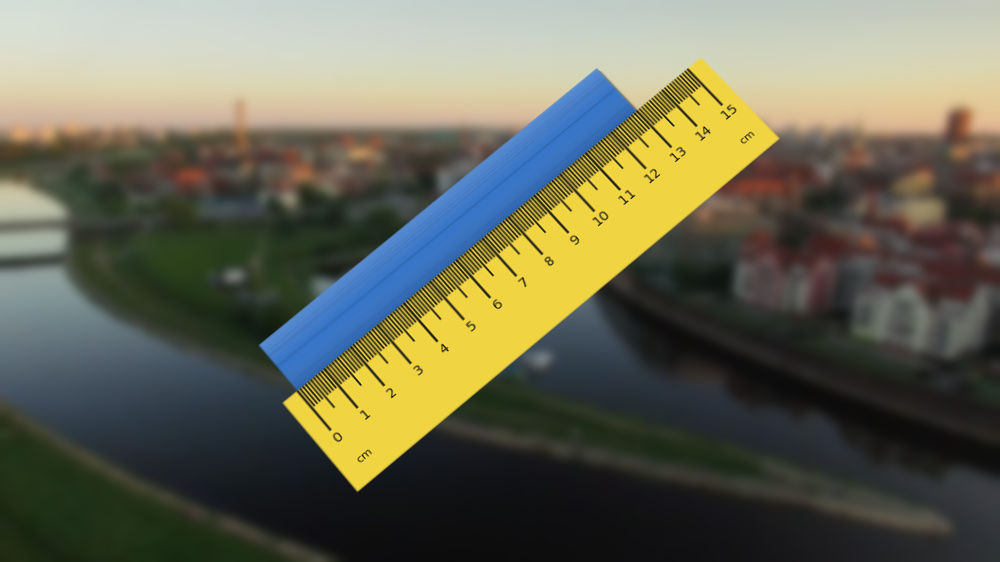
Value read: 13 cm
